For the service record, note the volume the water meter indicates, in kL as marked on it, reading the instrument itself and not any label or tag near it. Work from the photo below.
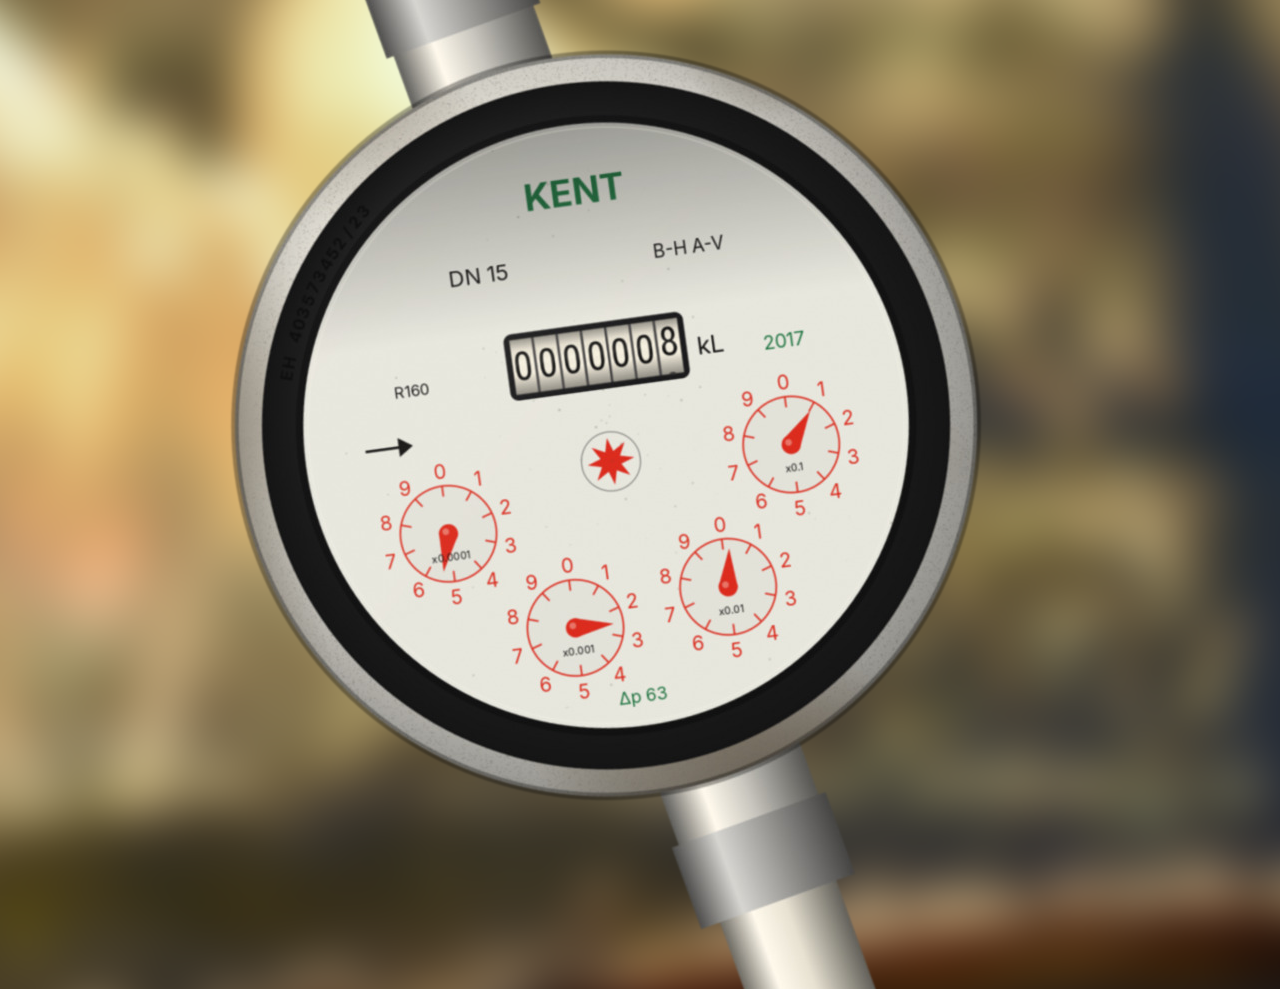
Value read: 8.1025 kL
